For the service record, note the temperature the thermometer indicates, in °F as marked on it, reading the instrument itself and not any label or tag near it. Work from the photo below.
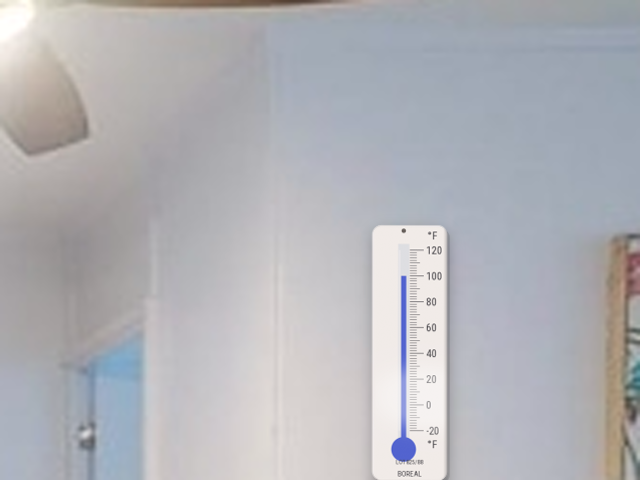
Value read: 100 °F
